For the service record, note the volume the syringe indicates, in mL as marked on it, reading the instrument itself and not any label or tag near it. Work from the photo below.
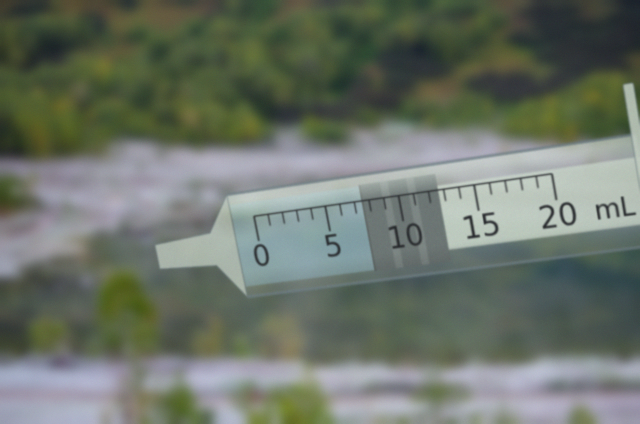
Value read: 7.5 mL
